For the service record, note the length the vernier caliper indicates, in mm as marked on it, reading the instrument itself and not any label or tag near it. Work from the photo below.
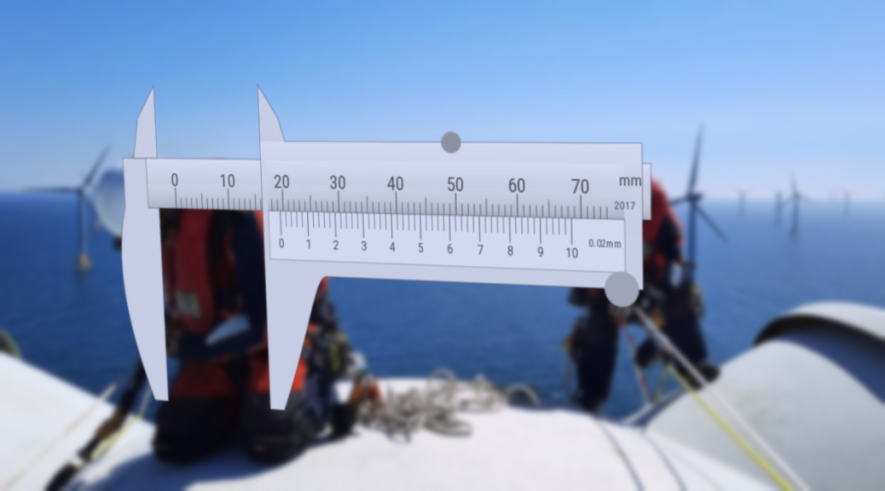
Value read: 19.5 mm
